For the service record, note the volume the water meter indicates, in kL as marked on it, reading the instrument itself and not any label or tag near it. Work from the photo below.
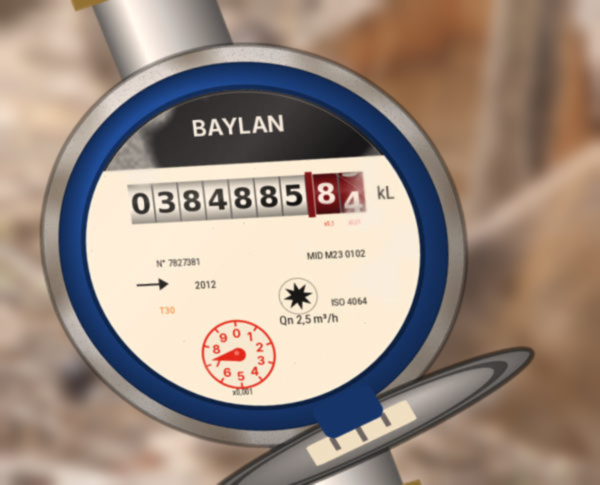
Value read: 384885.837 kL
